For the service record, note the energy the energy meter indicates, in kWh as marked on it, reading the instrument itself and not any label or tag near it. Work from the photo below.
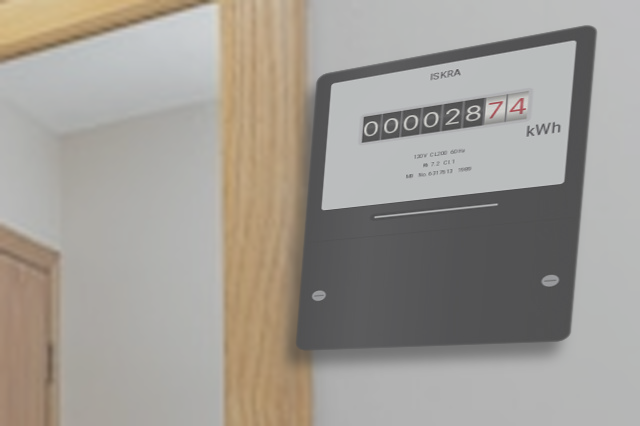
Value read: 28.74 kWh
